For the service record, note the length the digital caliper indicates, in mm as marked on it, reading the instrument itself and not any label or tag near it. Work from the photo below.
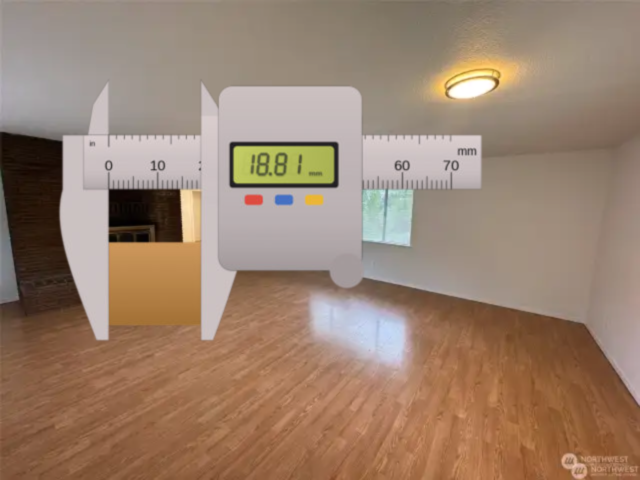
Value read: 18.81 mm
